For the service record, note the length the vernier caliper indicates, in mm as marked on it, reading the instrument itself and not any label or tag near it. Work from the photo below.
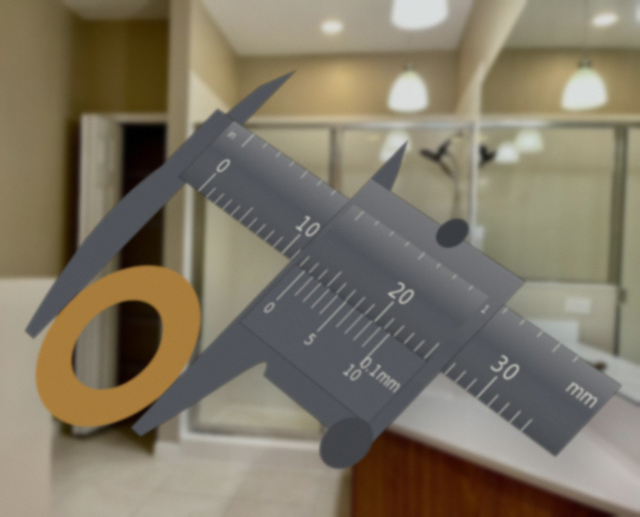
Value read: 12.6 mm
